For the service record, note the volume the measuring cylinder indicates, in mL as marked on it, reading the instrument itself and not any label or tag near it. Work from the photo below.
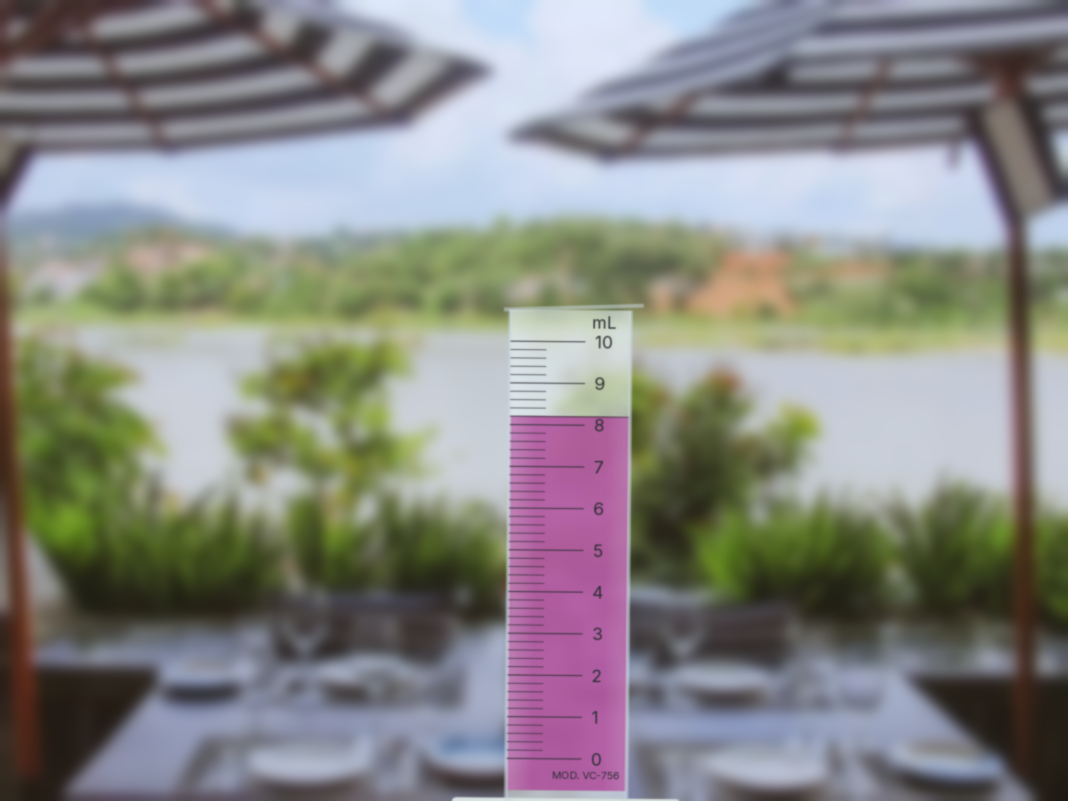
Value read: 8.2 mL
